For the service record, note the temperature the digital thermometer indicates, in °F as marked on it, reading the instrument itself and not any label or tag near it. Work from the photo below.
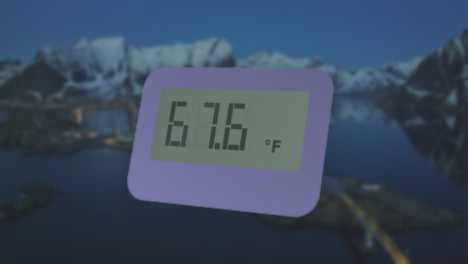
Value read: 67.6 °F
